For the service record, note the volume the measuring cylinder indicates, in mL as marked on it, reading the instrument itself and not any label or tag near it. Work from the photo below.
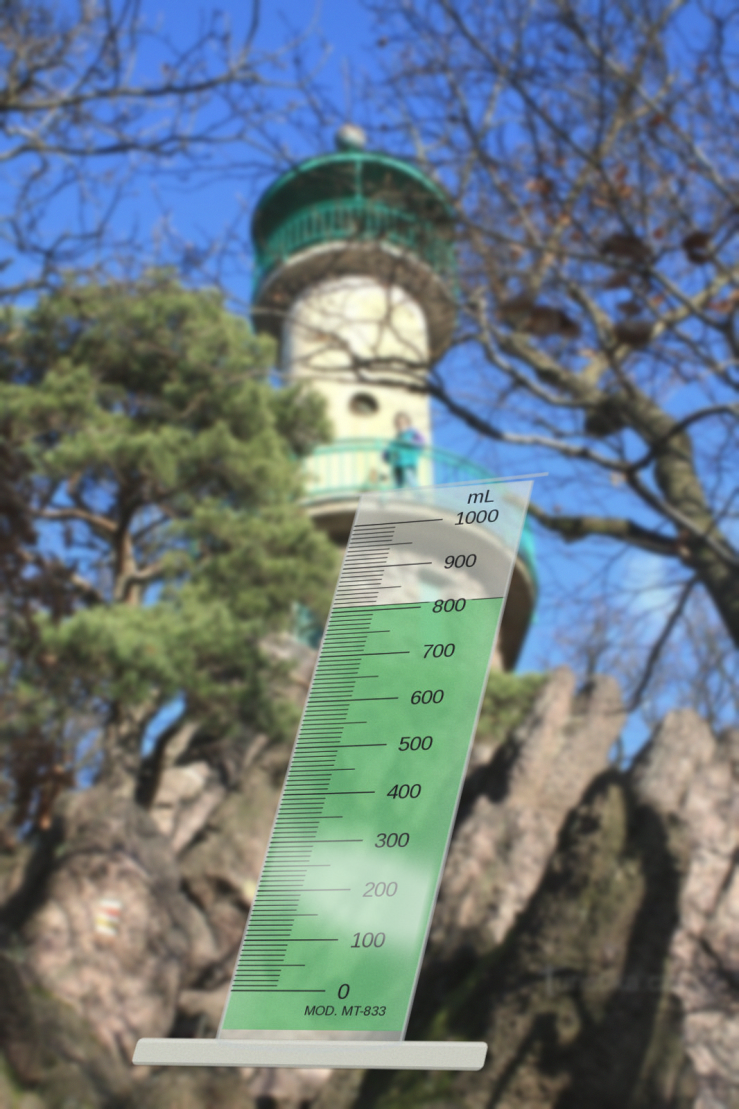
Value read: 810 mL
